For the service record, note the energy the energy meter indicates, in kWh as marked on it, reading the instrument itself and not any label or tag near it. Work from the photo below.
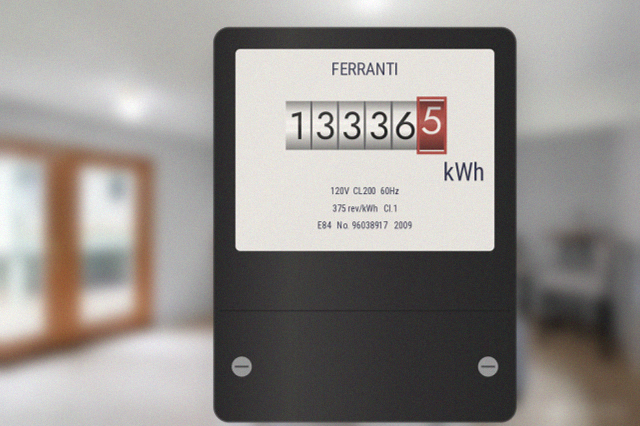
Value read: 13336.5 kWh
